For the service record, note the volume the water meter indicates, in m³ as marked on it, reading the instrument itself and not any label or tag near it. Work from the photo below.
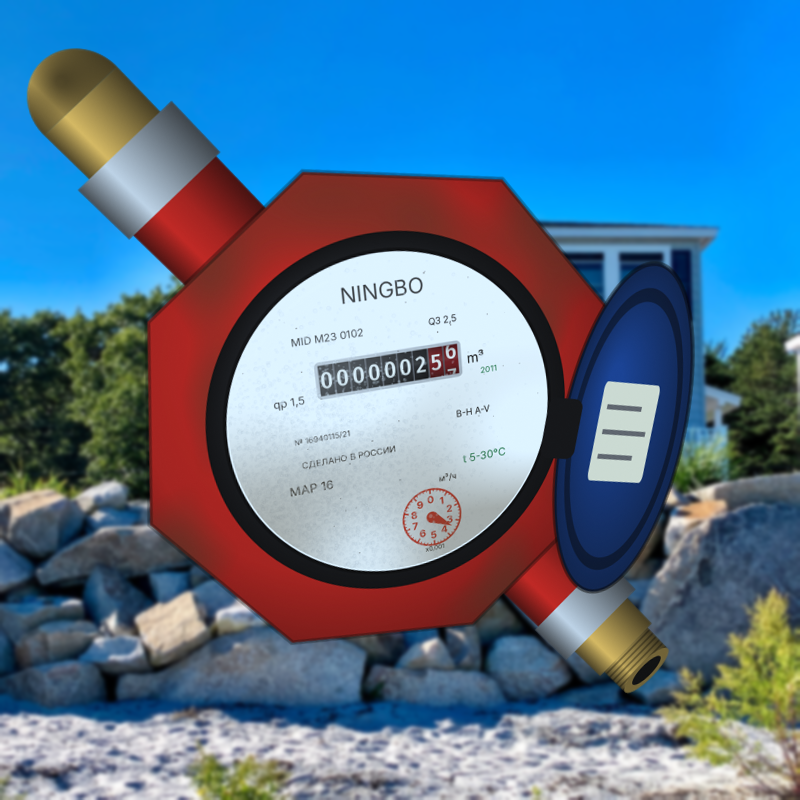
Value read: 2.563 m³
